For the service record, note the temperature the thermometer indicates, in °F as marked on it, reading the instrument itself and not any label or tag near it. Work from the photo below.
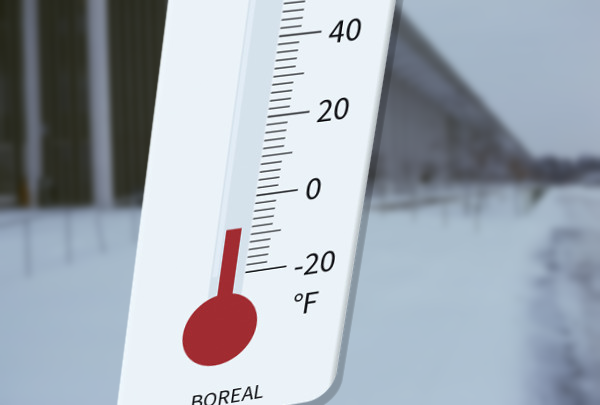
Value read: -8 °F
